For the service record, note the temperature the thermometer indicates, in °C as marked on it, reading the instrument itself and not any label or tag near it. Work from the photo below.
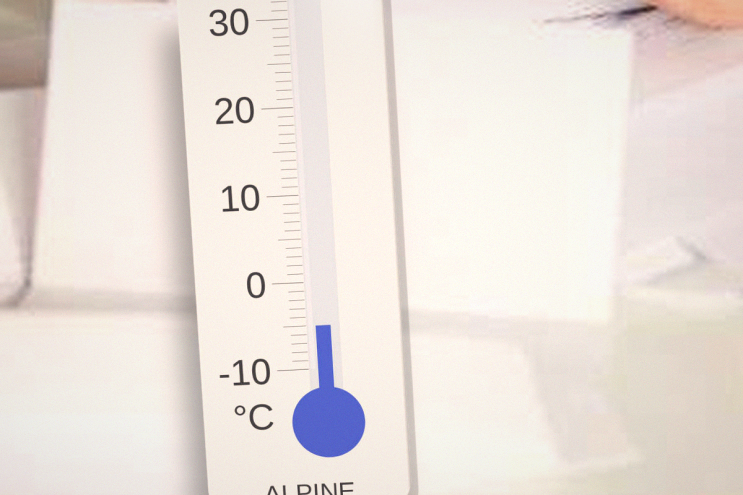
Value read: -5 °C
